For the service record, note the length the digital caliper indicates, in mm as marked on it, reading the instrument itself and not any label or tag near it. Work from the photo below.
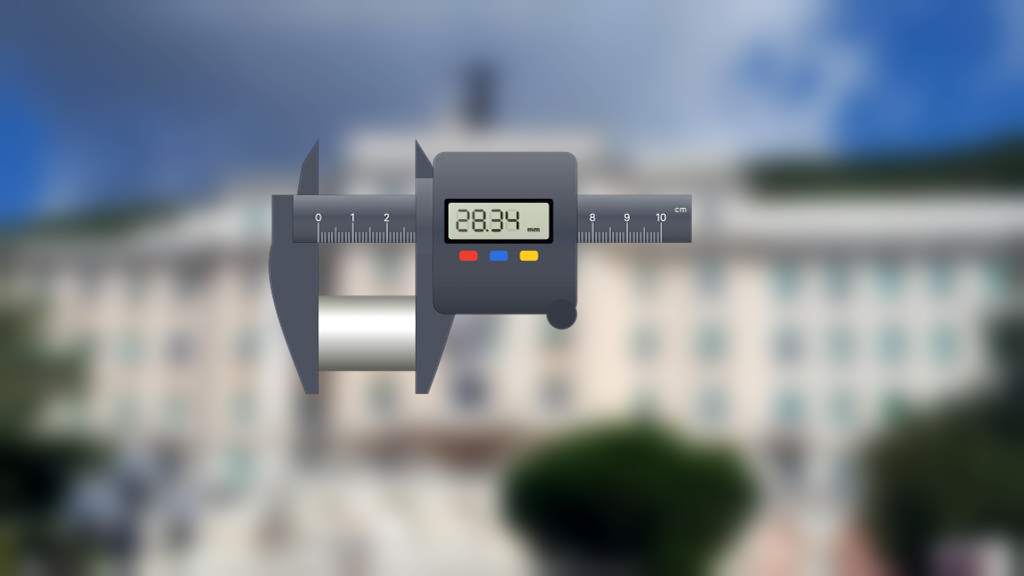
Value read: 28.34 mm
